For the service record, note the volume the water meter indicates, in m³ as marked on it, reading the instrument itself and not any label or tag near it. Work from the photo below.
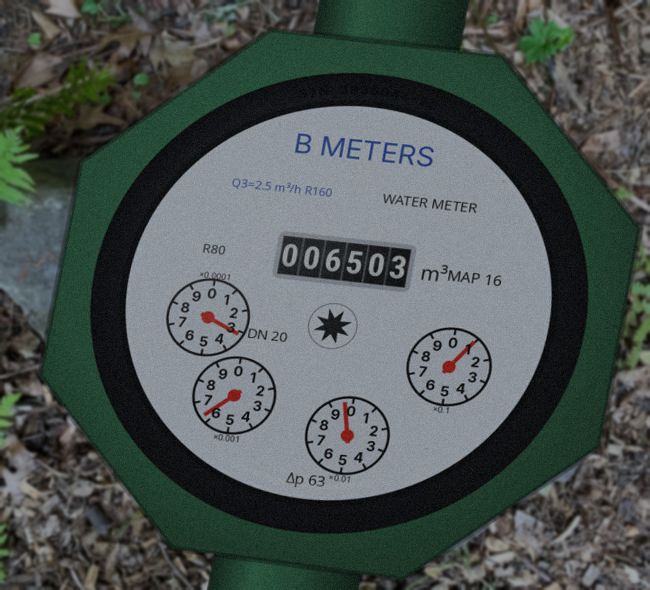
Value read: 6503.0963 m³
